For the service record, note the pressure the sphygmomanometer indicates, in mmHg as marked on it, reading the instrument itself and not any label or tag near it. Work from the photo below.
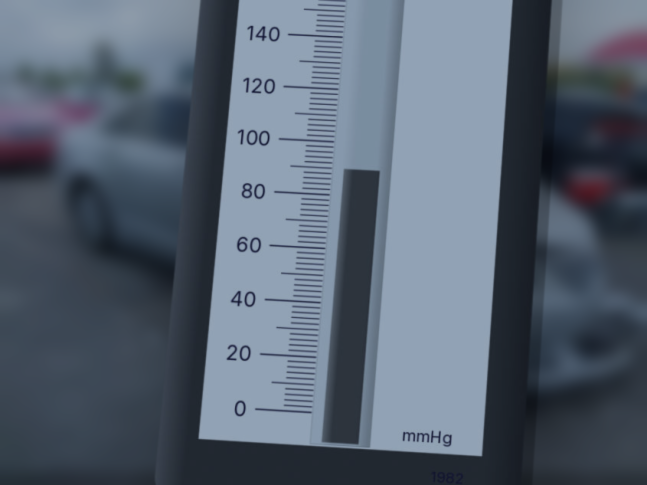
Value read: 90 mmHg
